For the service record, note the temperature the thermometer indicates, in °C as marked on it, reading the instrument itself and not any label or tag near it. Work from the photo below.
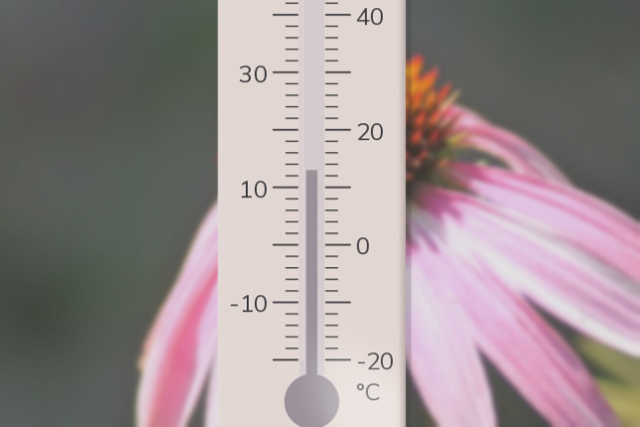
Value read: 13 °C
